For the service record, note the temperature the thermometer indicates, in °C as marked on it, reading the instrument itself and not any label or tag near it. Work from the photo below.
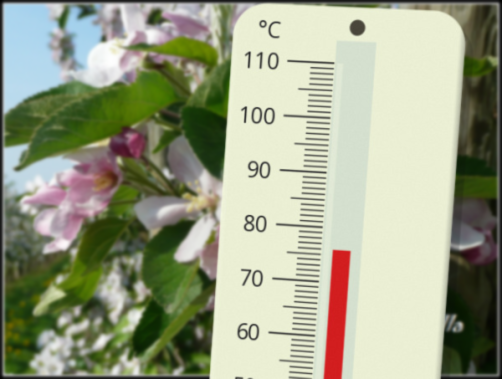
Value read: 76 °C
